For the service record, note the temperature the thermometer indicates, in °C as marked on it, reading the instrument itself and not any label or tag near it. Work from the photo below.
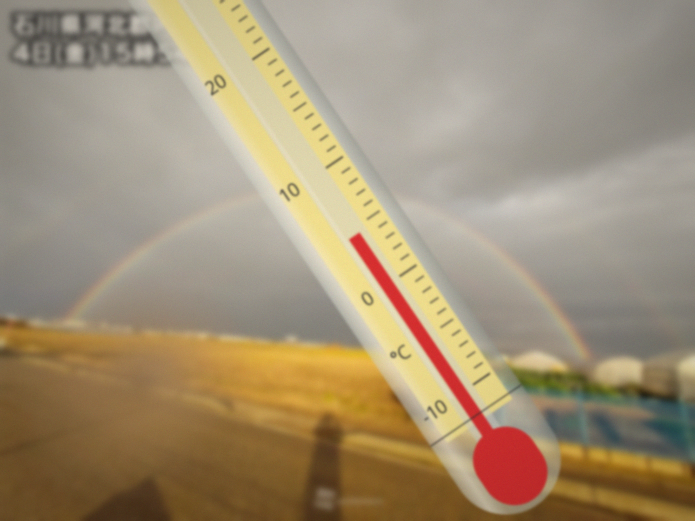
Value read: 4.5 °C
